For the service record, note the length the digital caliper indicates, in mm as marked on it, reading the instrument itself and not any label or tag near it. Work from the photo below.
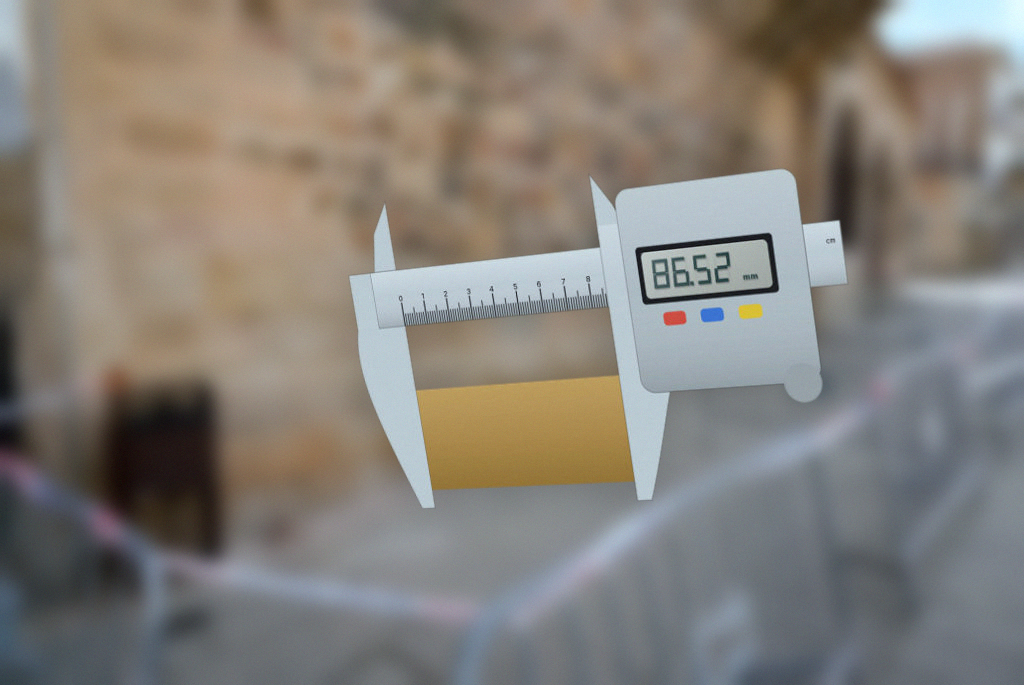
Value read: 86.52 mm
